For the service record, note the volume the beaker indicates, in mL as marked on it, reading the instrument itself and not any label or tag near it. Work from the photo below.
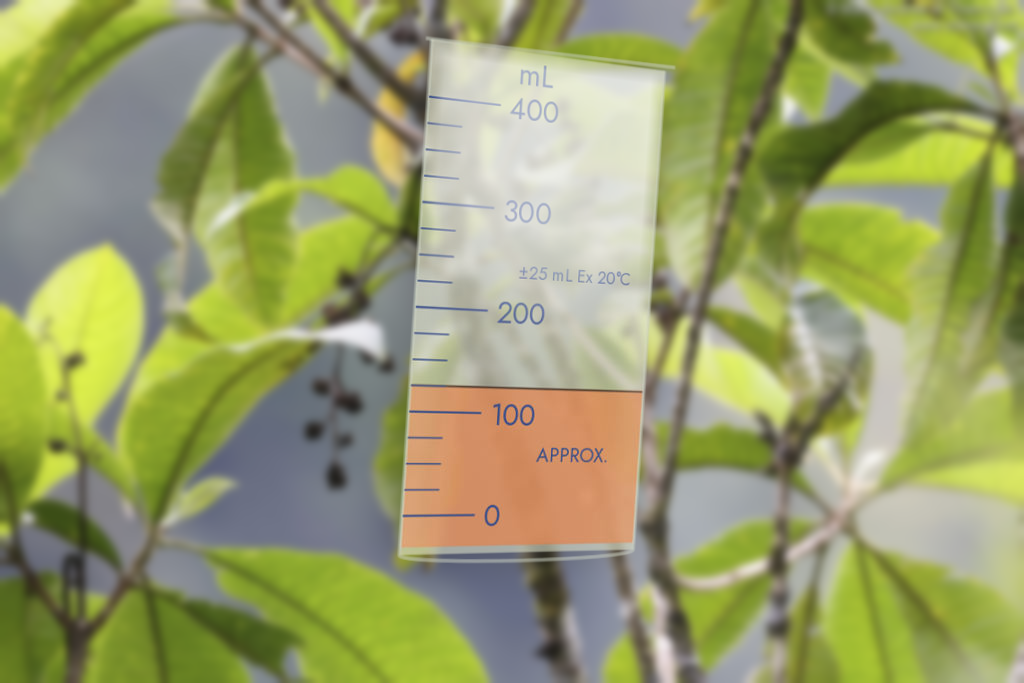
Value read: 125 mL
